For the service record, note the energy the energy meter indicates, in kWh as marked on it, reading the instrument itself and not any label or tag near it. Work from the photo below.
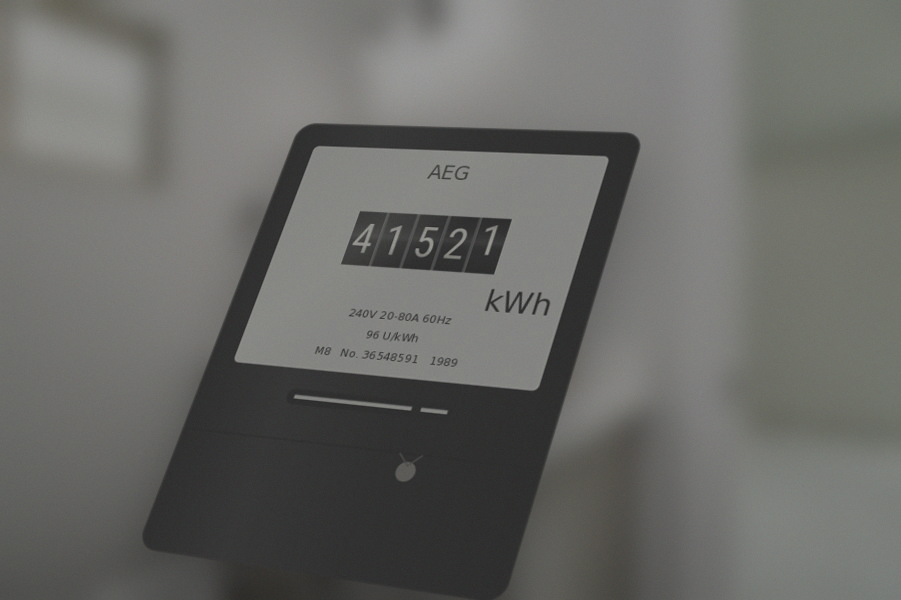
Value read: 41521 kWh
